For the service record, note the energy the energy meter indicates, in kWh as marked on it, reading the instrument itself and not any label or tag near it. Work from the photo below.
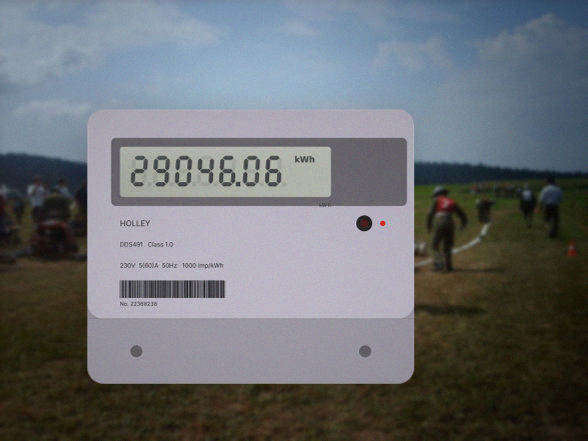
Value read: 29046.06 kWh
